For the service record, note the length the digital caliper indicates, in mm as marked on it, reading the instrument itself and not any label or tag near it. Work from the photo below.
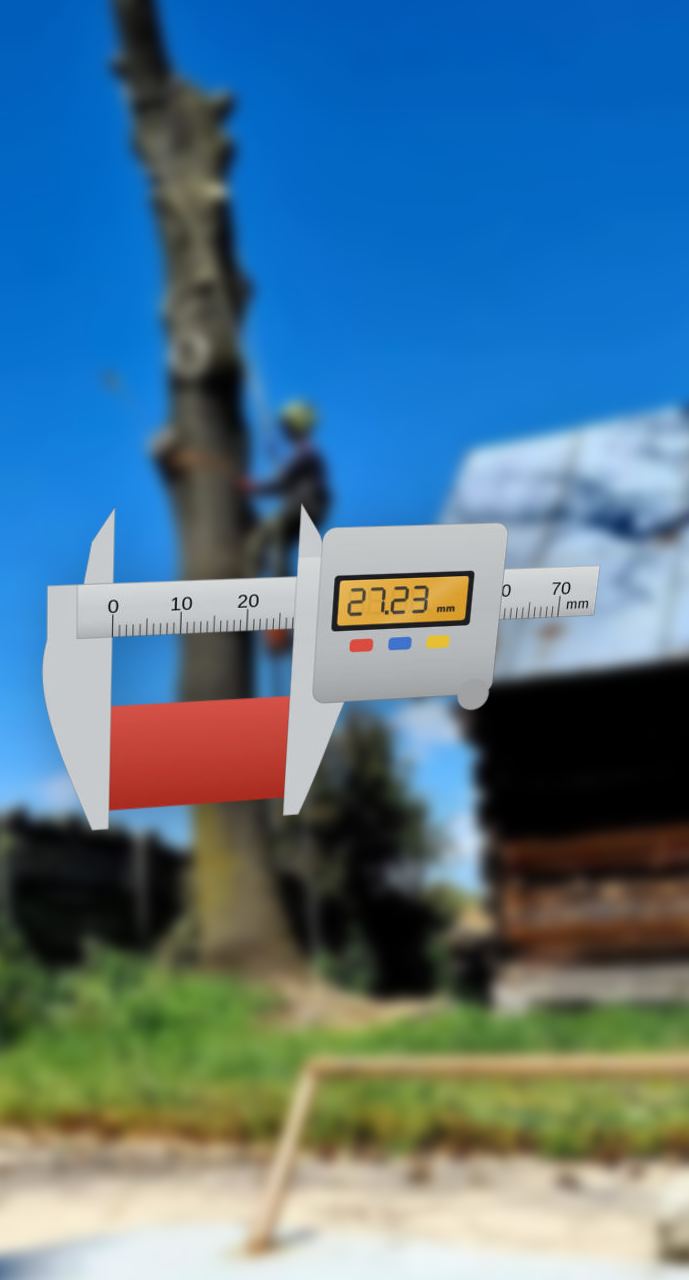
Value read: 27.23 mm
